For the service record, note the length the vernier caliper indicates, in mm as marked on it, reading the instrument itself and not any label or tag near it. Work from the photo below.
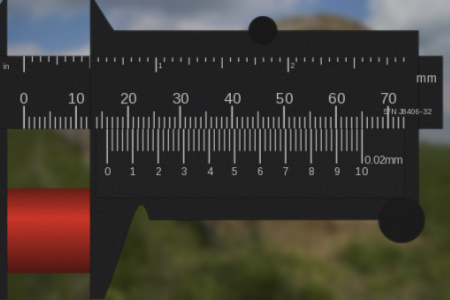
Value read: 16.0 mm
